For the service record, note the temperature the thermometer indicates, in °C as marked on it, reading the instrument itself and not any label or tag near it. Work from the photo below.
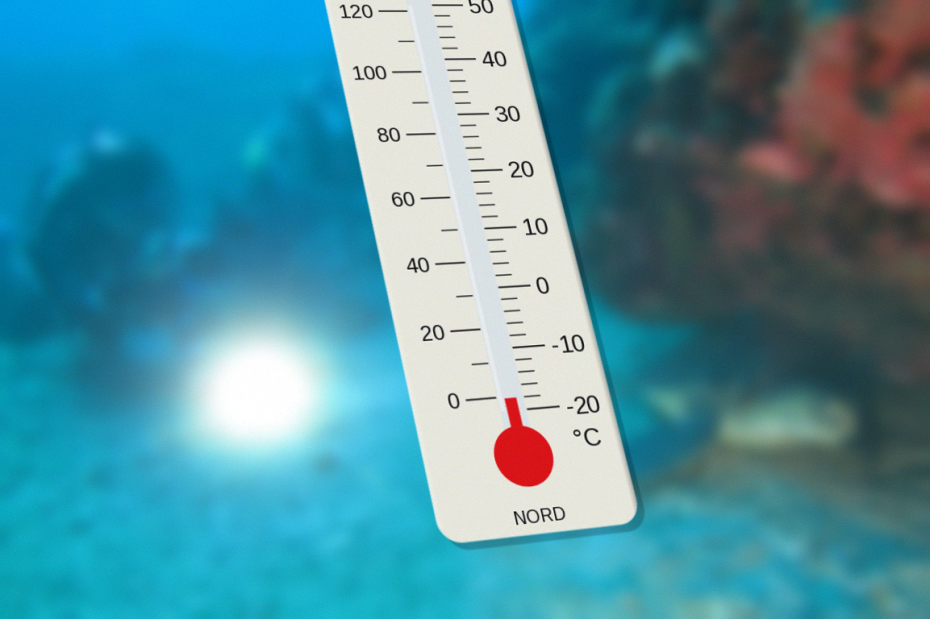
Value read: -18 °C
